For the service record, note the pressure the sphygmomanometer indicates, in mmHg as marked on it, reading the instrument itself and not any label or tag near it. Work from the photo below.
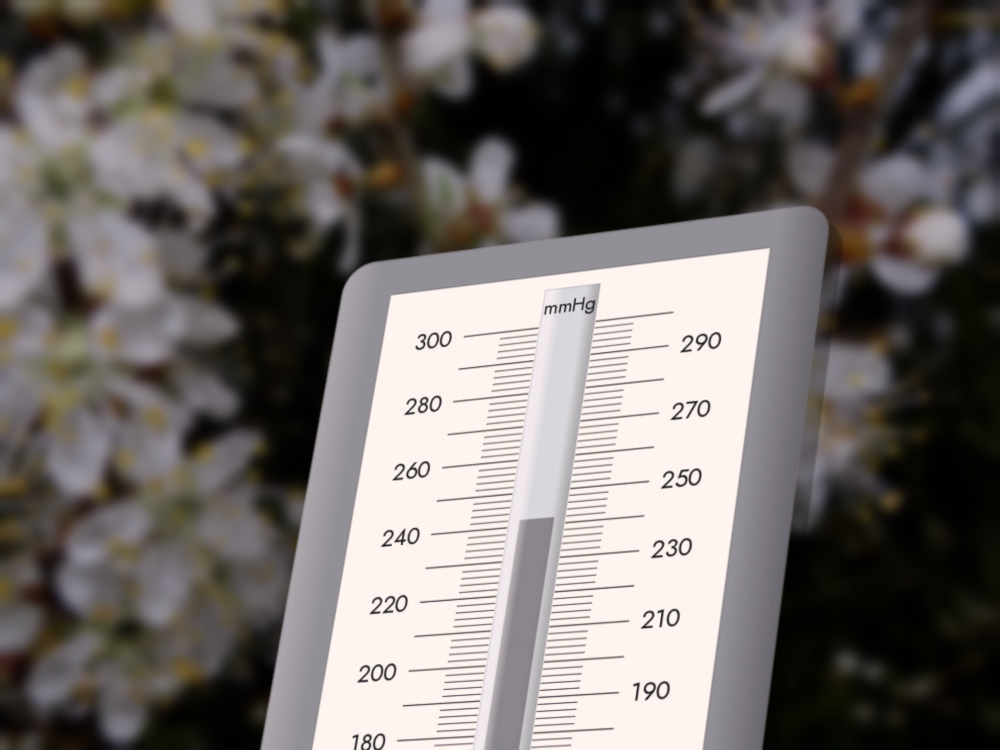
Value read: 242 mmHg
